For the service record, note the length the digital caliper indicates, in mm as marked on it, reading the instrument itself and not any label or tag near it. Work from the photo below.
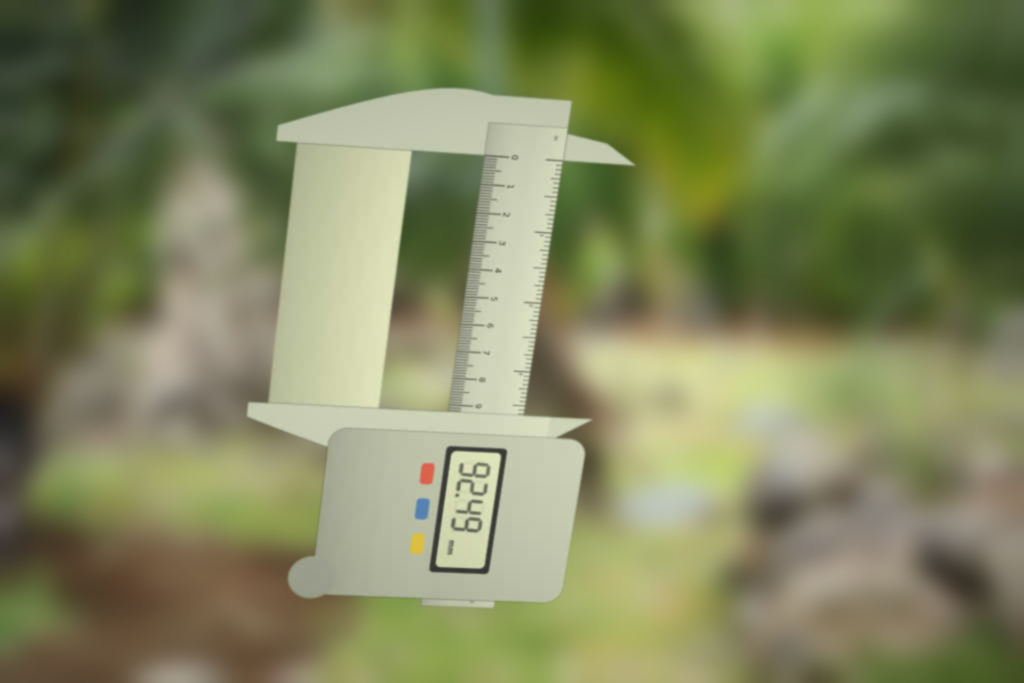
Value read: 92.49 mm
